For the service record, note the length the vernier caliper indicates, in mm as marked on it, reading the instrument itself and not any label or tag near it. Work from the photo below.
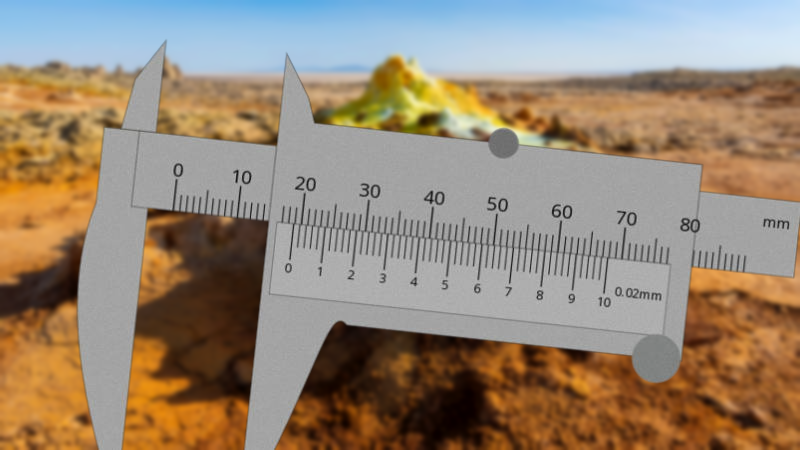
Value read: 18.8 mm
